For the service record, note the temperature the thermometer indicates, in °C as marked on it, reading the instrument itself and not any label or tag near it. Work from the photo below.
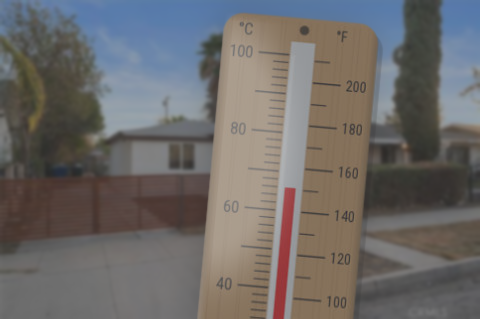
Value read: 66 °C
